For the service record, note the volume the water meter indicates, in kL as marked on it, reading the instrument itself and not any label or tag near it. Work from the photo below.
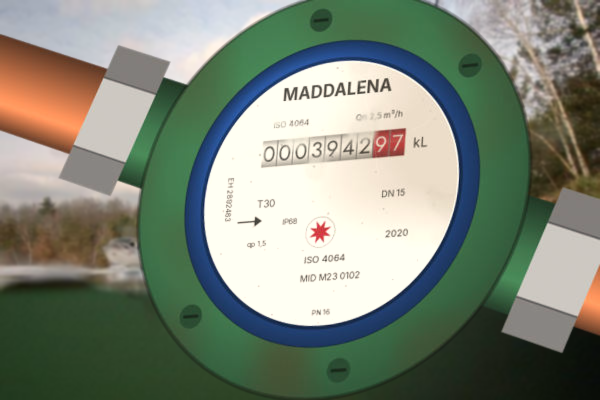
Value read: 3942.97 kL
